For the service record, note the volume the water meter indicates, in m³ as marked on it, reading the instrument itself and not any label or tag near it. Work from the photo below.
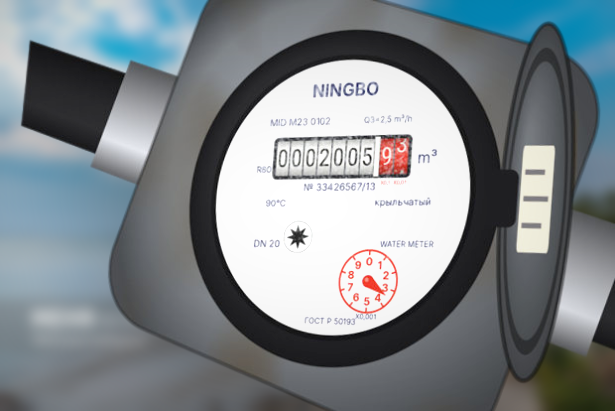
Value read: 2005.933 m³
